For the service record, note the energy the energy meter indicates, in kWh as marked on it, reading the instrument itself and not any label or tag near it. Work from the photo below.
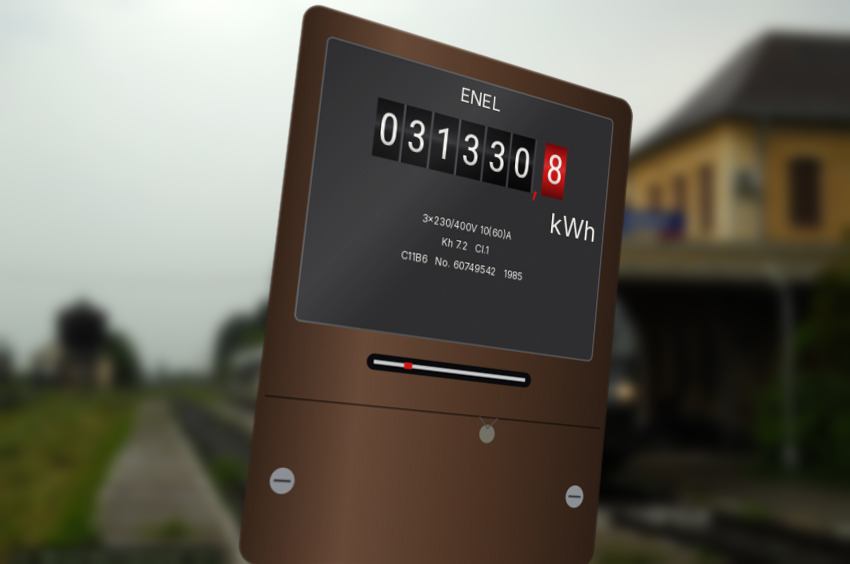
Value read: 31330.8 kWh
